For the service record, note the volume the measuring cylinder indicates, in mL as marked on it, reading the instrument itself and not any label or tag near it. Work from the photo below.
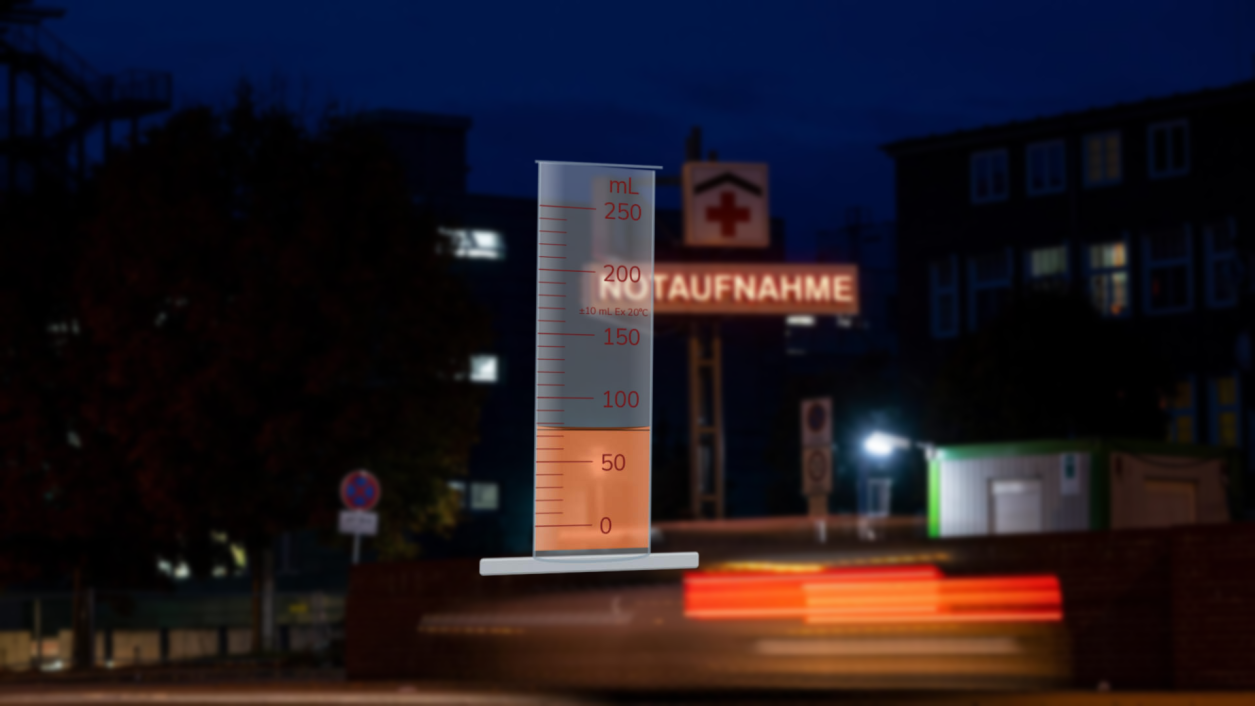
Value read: 75 mL
